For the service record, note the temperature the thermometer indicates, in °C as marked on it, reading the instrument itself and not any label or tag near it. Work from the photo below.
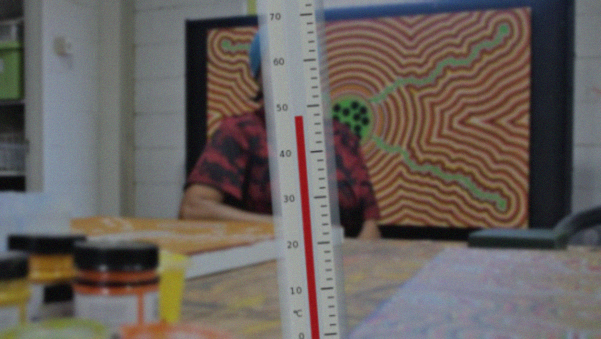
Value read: 48 °C
